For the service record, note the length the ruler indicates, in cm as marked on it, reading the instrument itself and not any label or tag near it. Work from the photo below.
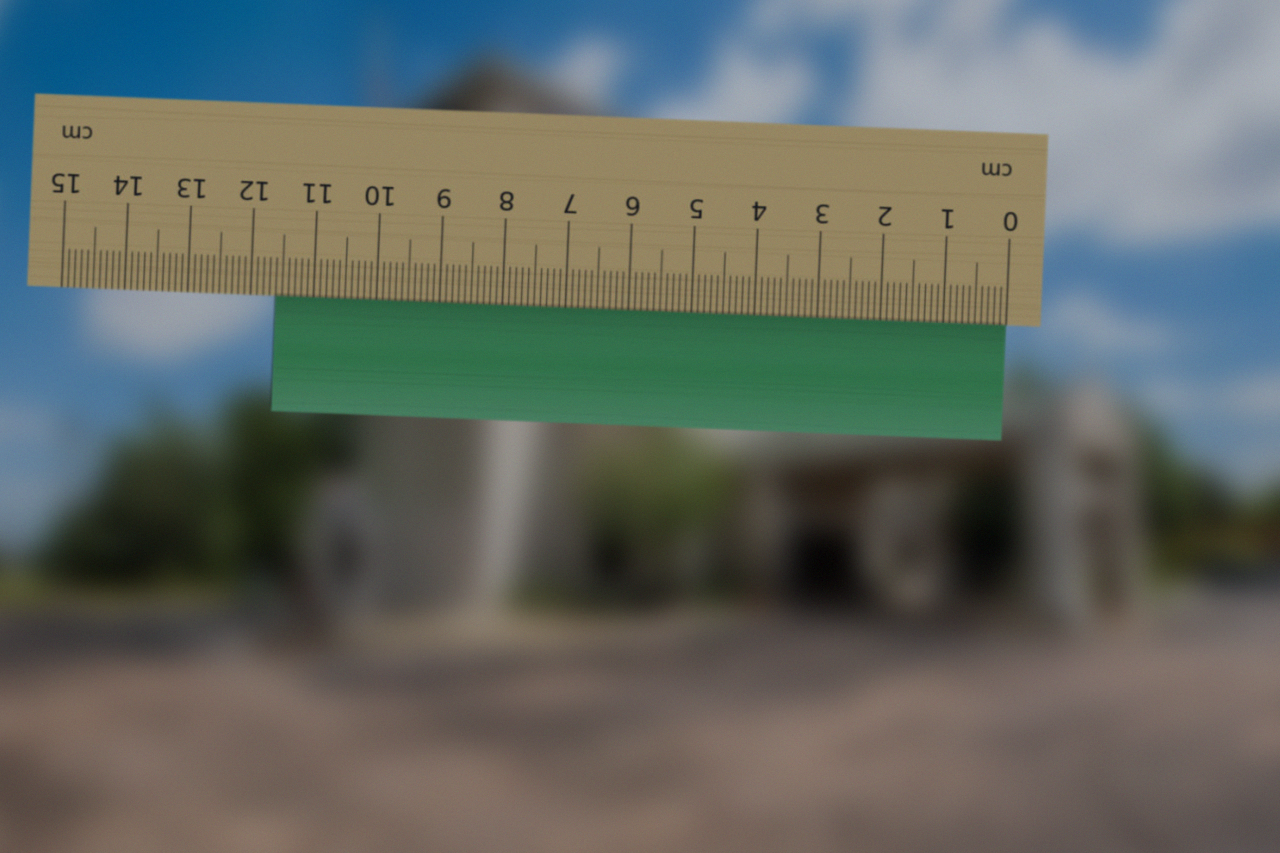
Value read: 11.6 cm
